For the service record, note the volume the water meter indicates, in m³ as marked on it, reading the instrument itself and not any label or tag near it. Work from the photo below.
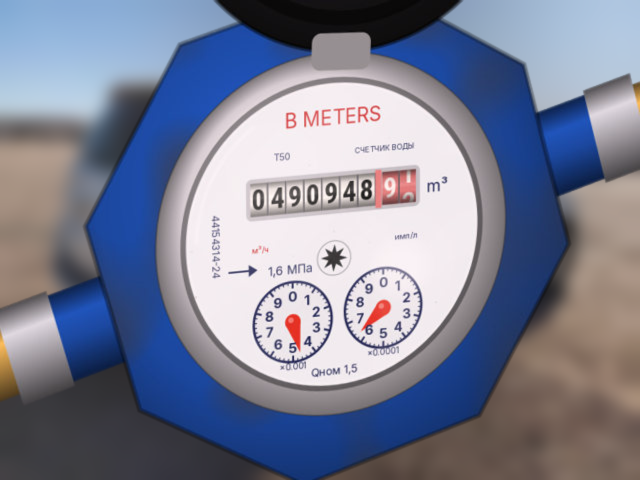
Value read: 490948.9146 m³
